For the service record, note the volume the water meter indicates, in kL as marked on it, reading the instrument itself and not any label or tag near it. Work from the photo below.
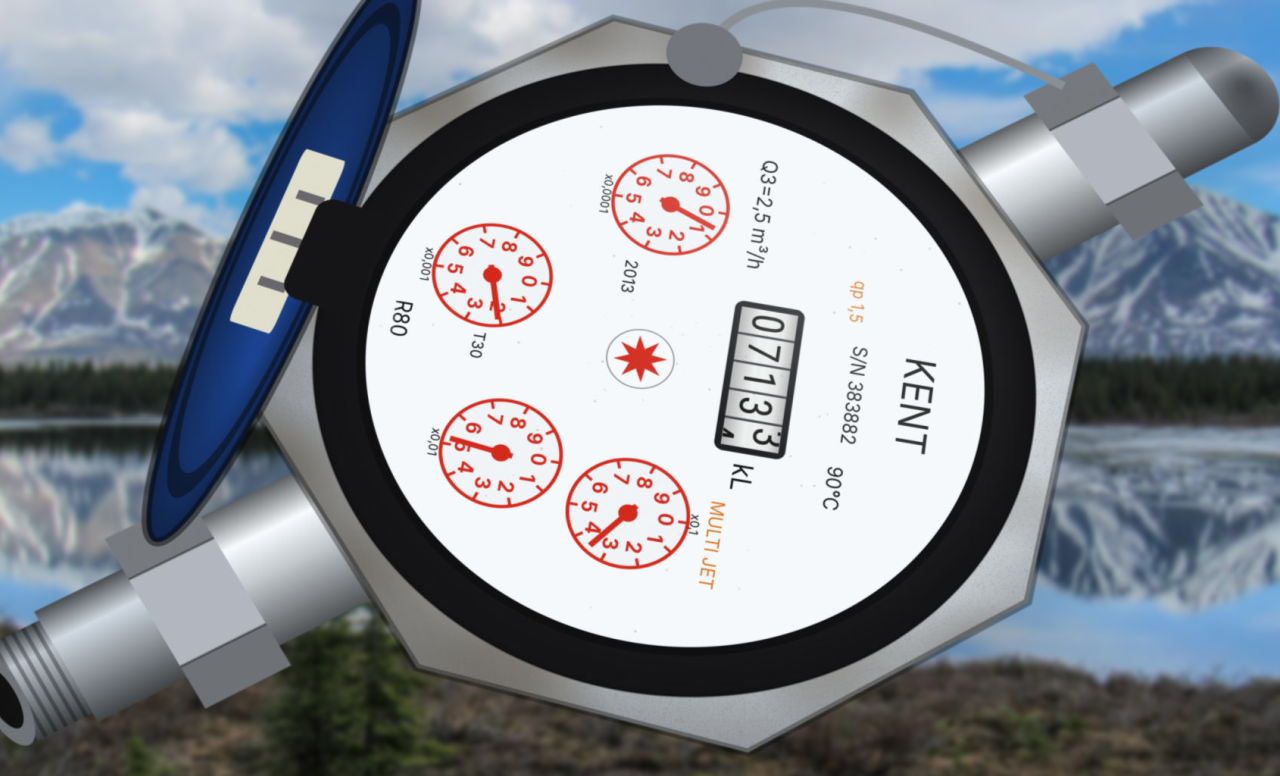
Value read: 7133.3520 kL
